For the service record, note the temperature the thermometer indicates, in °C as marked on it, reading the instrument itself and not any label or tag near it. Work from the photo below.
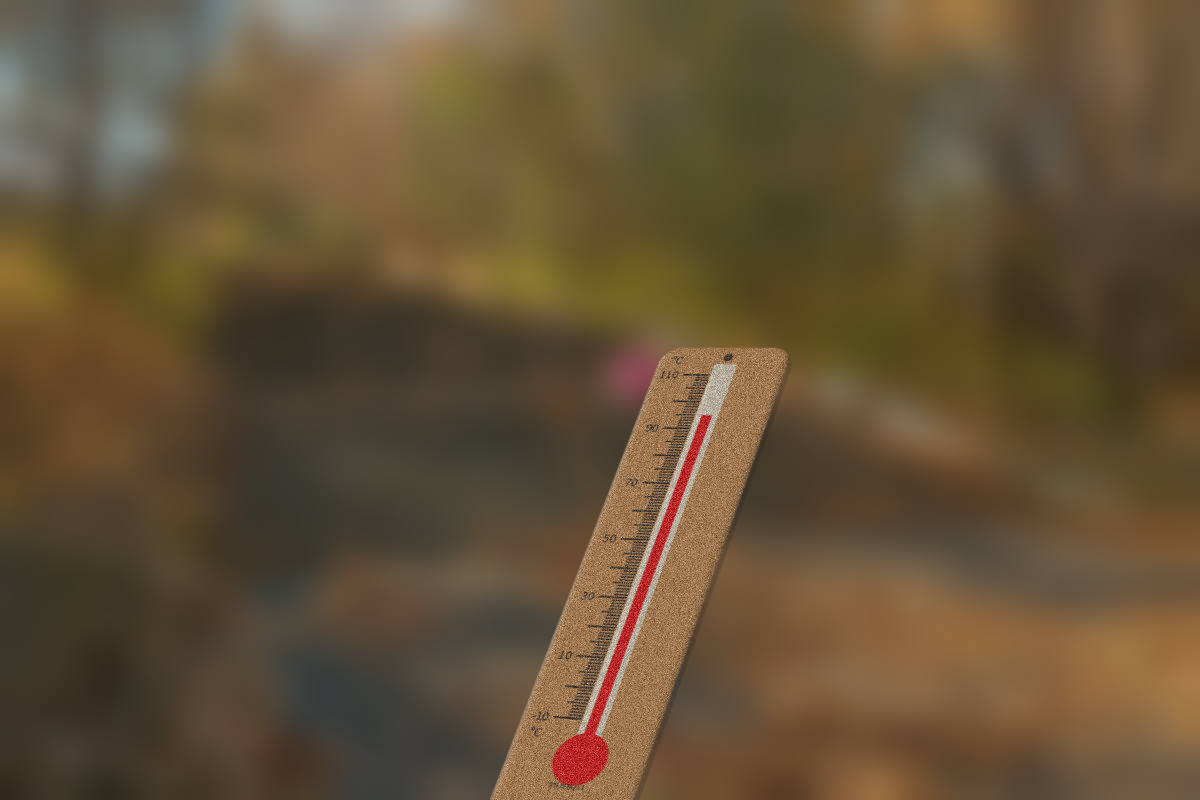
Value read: 95 °C
